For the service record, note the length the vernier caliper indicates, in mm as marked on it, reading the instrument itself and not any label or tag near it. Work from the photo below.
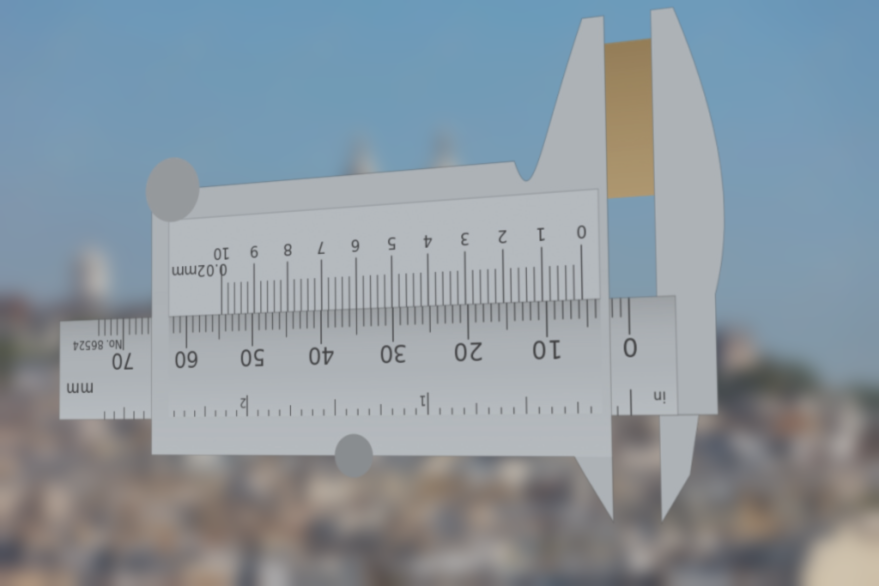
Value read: 5.6 mm
